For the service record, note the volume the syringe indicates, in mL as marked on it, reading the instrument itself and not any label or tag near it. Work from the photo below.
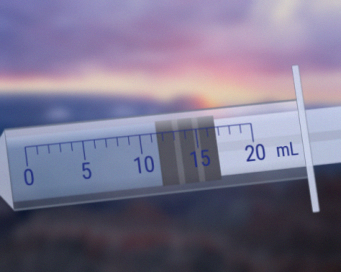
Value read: 11.5 mL
